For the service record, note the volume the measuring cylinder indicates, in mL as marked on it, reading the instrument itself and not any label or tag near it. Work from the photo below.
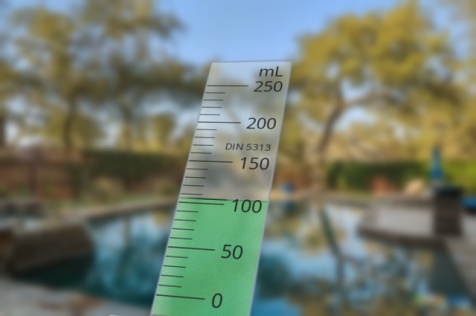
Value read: 105 mL
